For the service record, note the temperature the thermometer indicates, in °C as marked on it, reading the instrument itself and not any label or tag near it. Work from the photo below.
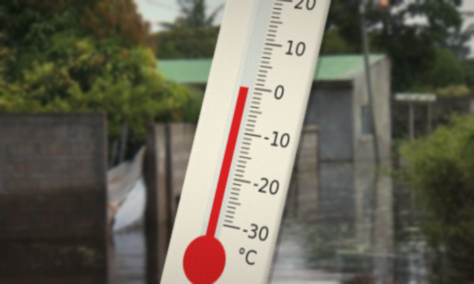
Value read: 0 °C
